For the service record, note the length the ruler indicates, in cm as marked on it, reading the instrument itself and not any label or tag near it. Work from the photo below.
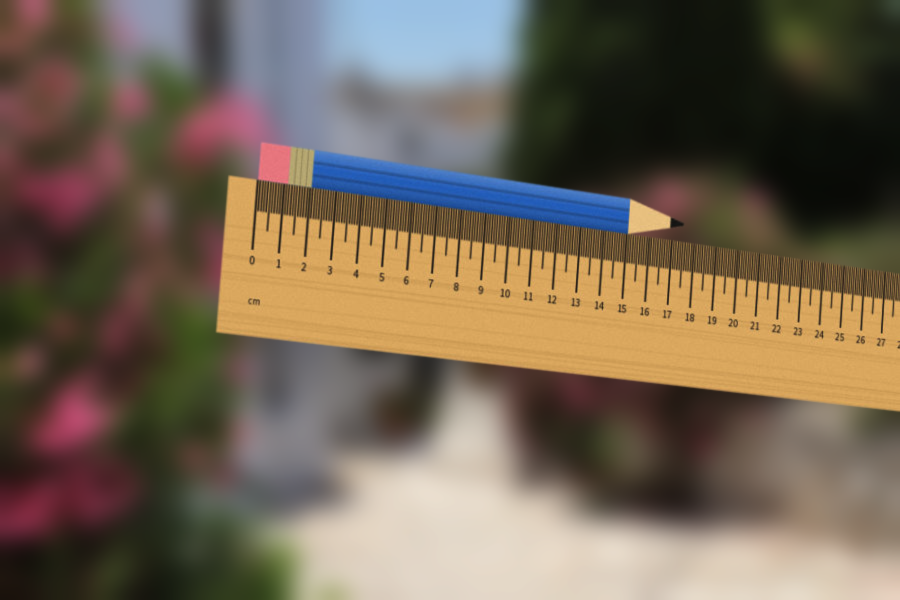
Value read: 17.5 cm
